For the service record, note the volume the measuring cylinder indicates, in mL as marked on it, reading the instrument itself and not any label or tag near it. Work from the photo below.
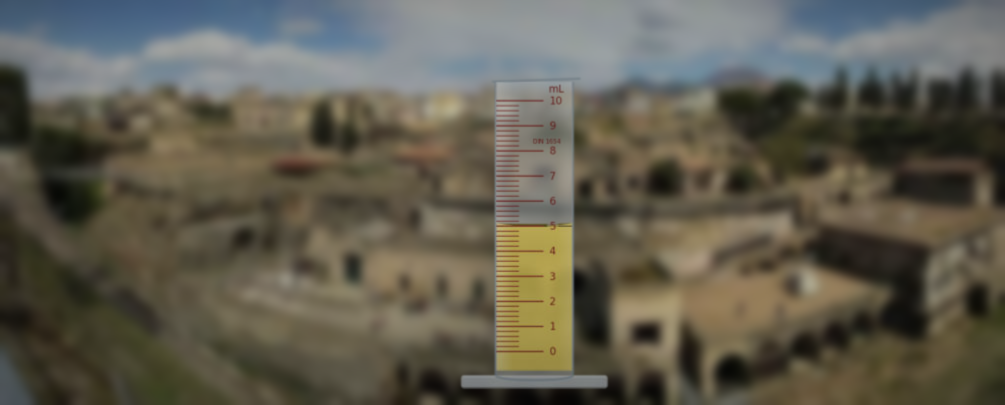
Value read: 5 mL
